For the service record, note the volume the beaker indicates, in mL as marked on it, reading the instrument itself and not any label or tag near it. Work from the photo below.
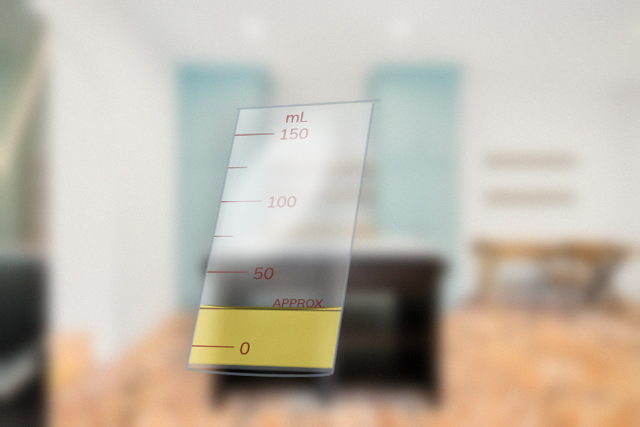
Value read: 25 mL
